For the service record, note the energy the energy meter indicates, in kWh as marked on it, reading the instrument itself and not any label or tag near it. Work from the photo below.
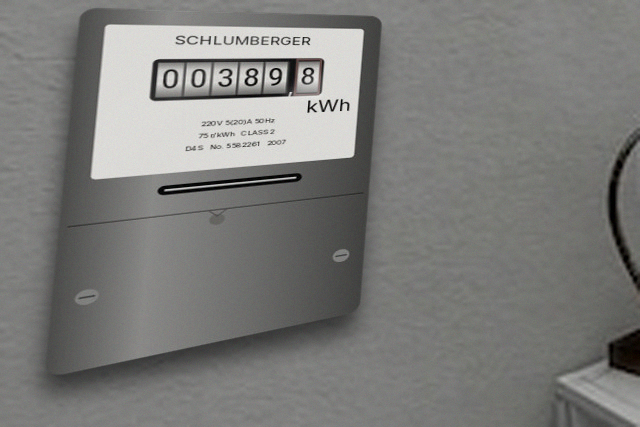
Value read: 389.8 kWh
